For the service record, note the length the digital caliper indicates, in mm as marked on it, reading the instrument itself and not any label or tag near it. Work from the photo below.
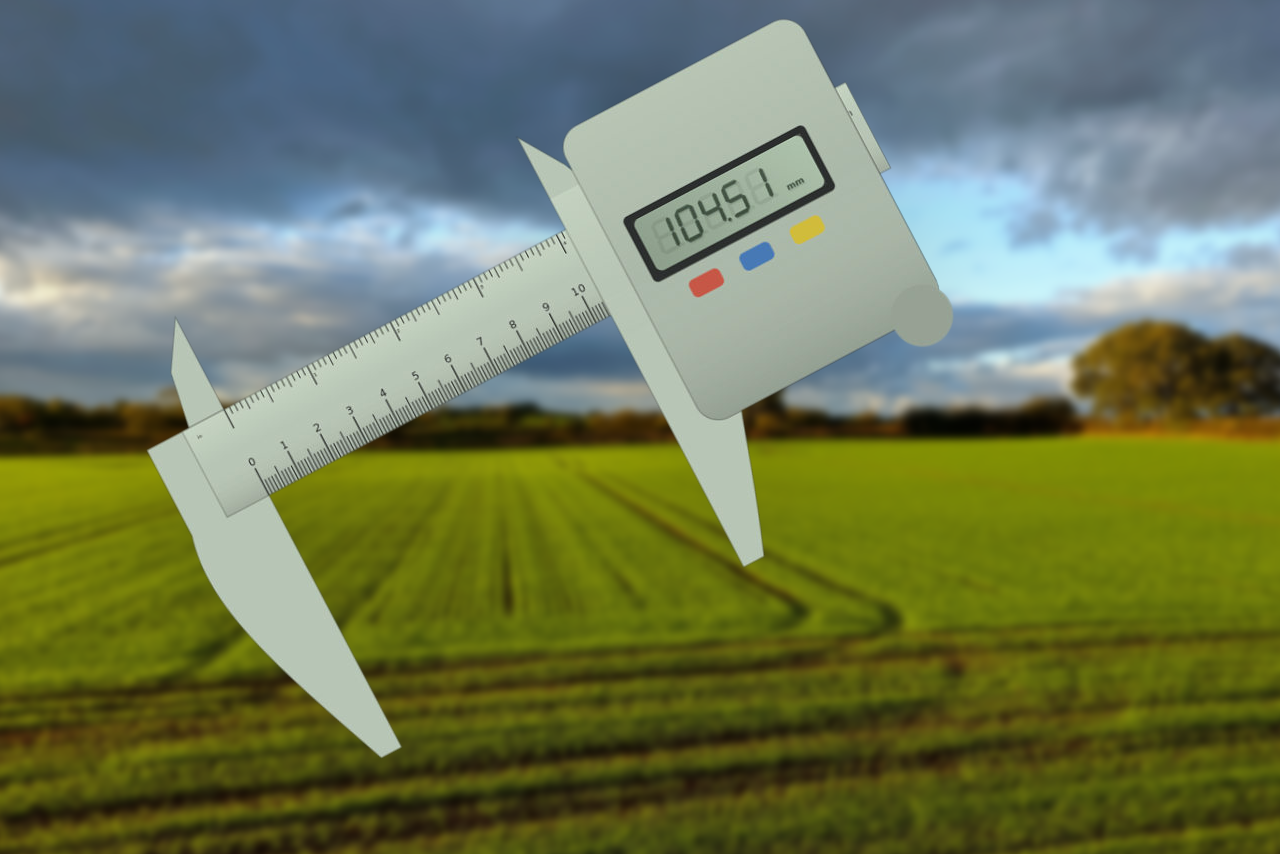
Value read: 104.51 mm
